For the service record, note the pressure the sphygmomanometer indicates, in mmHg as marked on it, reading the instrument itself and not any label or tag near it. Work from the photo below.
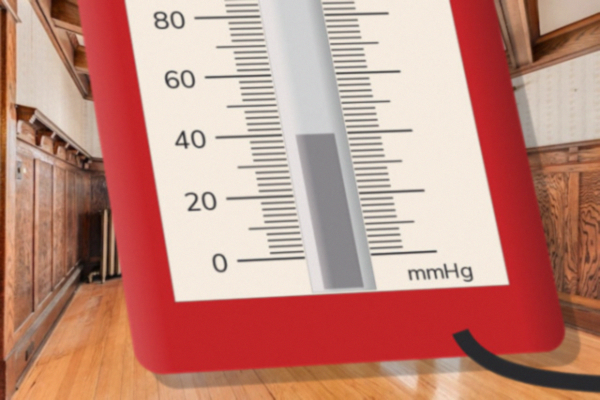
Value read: 40 mmHg
